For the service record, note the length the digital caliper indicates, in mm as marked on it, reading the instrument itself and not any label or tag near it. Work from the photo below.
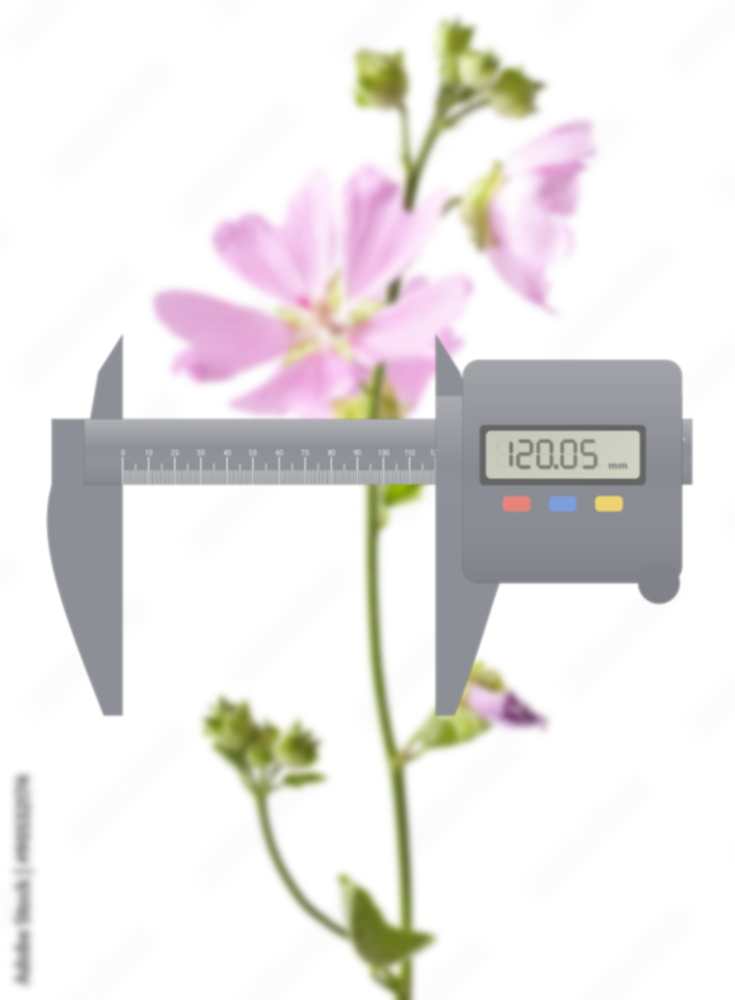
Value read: 120.05 mm
